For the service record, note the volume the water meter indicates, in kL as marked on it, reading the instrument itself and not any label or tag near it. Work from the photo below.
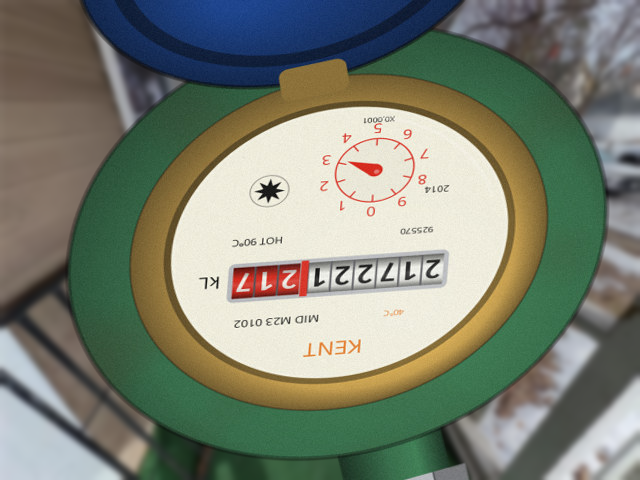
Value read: 217221.2173 kL
